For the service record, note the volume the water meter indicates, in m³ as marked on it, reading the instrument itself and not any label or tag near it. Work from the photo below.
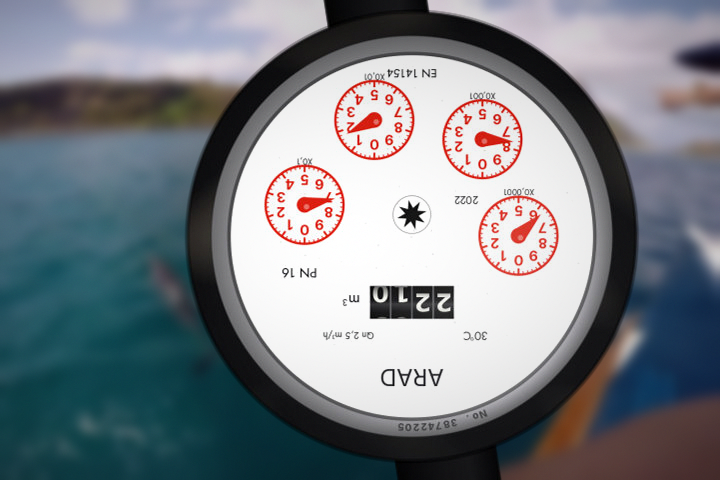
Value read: 2209.7176 m³
